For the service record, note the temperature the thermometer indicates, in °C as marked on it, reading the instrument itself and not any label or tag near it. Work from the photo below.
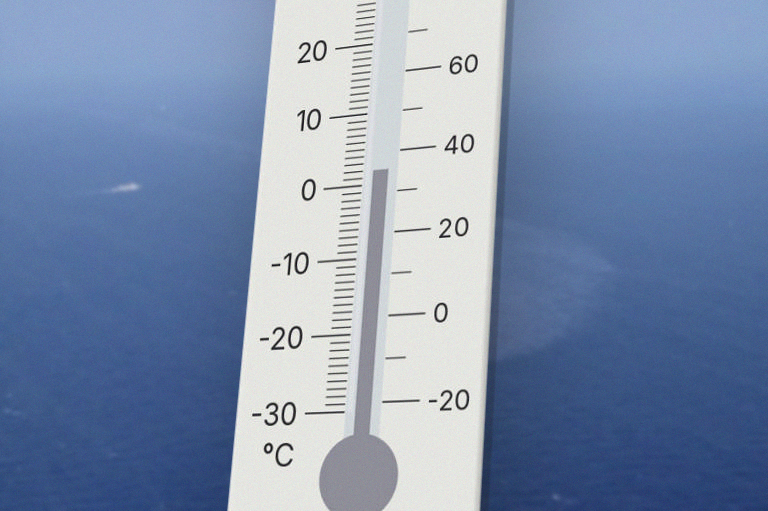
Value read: 2 °C
